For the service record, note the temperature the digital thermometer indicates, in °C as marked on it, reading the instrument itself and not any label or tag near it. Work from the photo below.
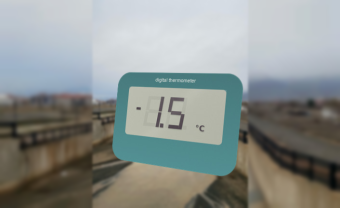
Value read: -1.5 °C
